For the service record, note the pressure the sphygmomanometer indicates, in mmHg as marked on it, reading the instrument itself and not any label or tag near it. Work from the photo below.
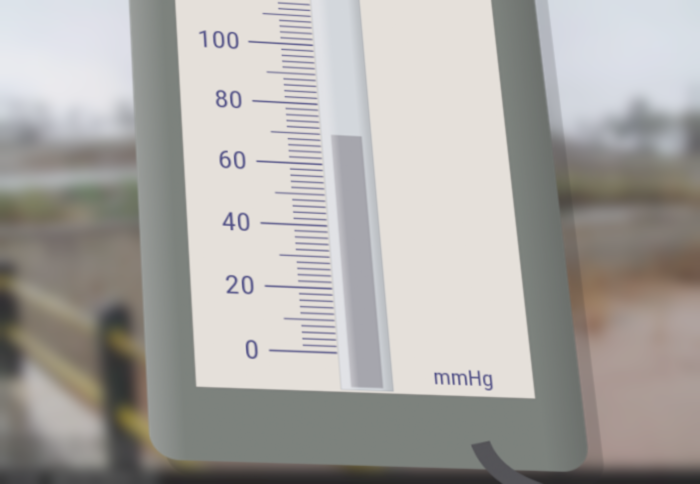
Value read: 70 mmHg
